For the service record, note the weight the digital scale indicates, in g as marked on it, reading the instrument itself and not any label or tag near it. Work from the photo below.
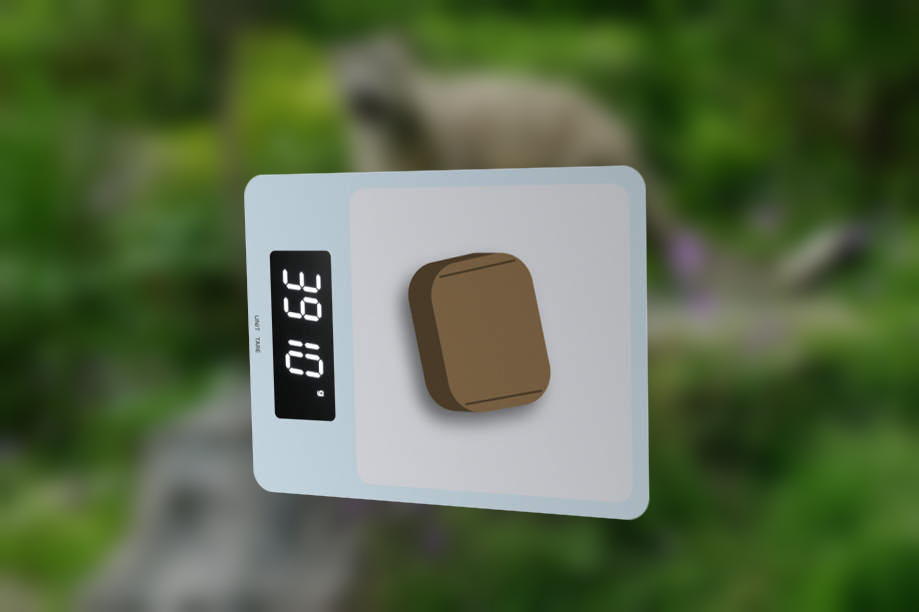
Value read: 3910 g
